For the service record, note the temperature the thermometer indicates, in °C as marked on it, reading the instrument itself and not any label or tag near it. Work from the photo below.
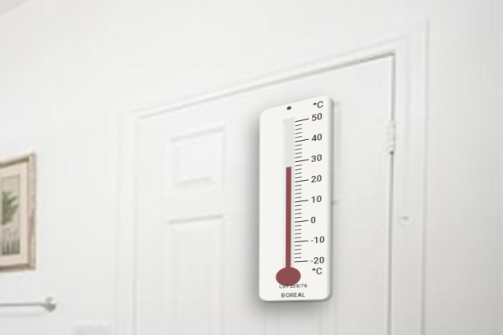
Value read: 28 °C
